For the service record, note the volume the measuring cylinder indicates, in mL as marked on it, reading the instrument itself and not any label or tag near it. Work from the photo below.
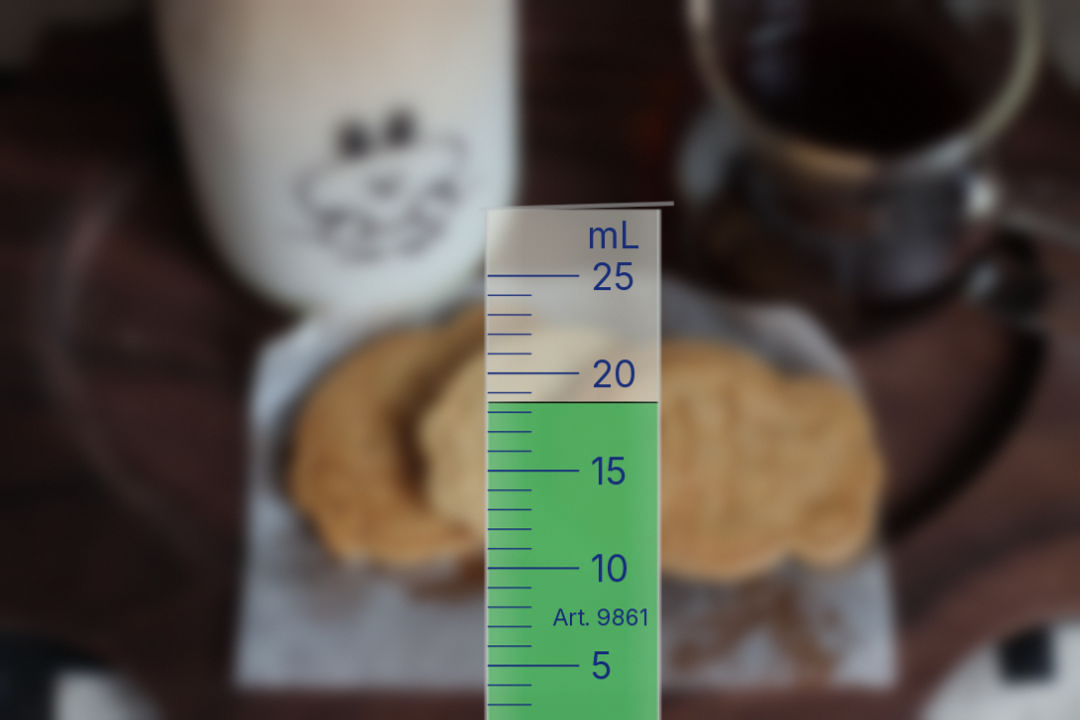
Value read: 18.5 mL
